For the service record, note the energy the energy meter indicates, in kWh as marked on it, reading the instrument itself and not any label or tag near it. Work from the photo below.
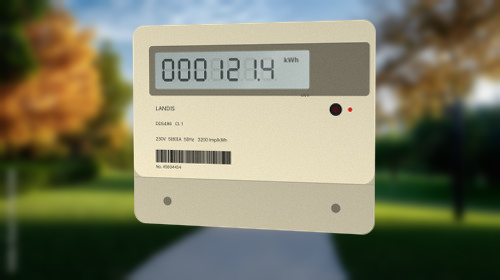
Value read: 121.4 kWh
